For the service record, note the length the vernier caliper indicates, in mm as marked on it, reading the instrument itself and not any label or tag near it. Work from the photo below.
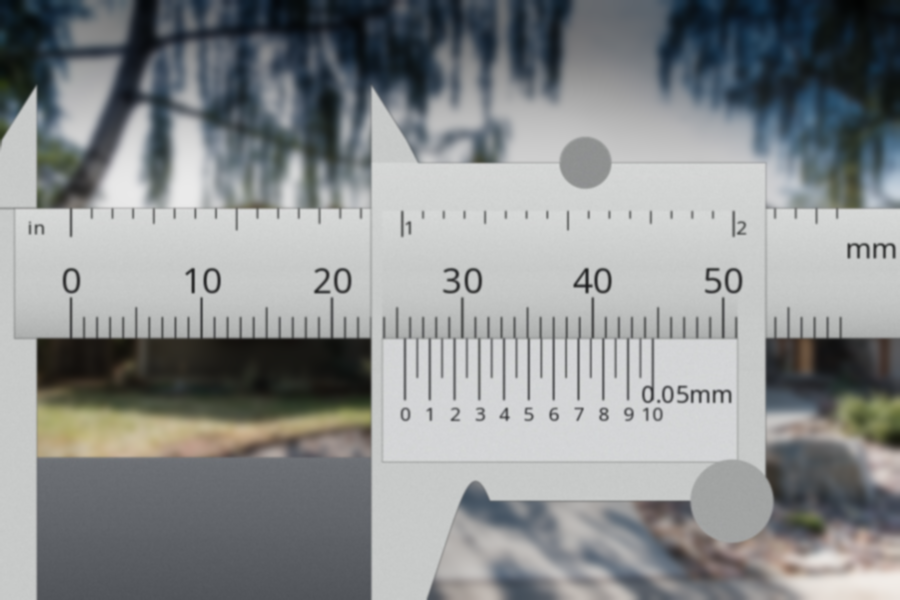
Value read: 25.6 mm
